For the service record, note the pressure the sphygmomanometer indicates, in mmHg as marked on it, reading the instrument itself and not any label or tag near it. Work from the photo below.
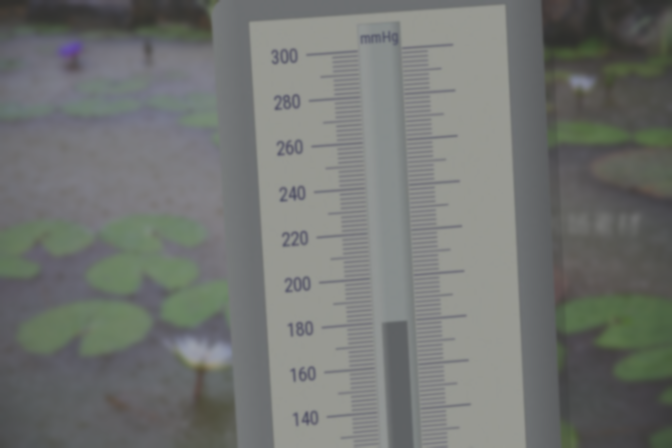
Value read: 180 mmHg
